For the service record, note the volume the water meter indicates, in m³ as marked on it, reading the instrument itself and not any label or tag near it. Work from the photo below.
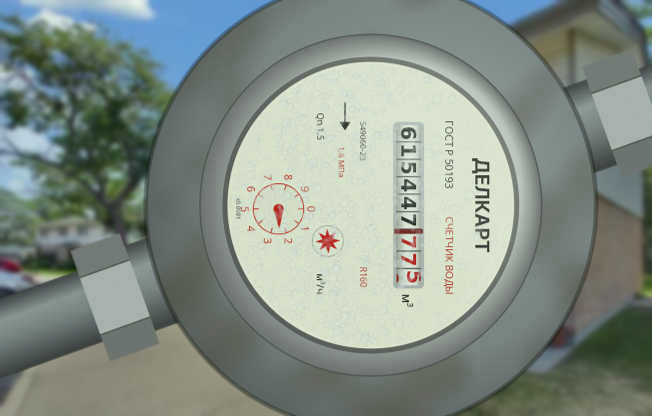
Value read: 615447.7752 m³
